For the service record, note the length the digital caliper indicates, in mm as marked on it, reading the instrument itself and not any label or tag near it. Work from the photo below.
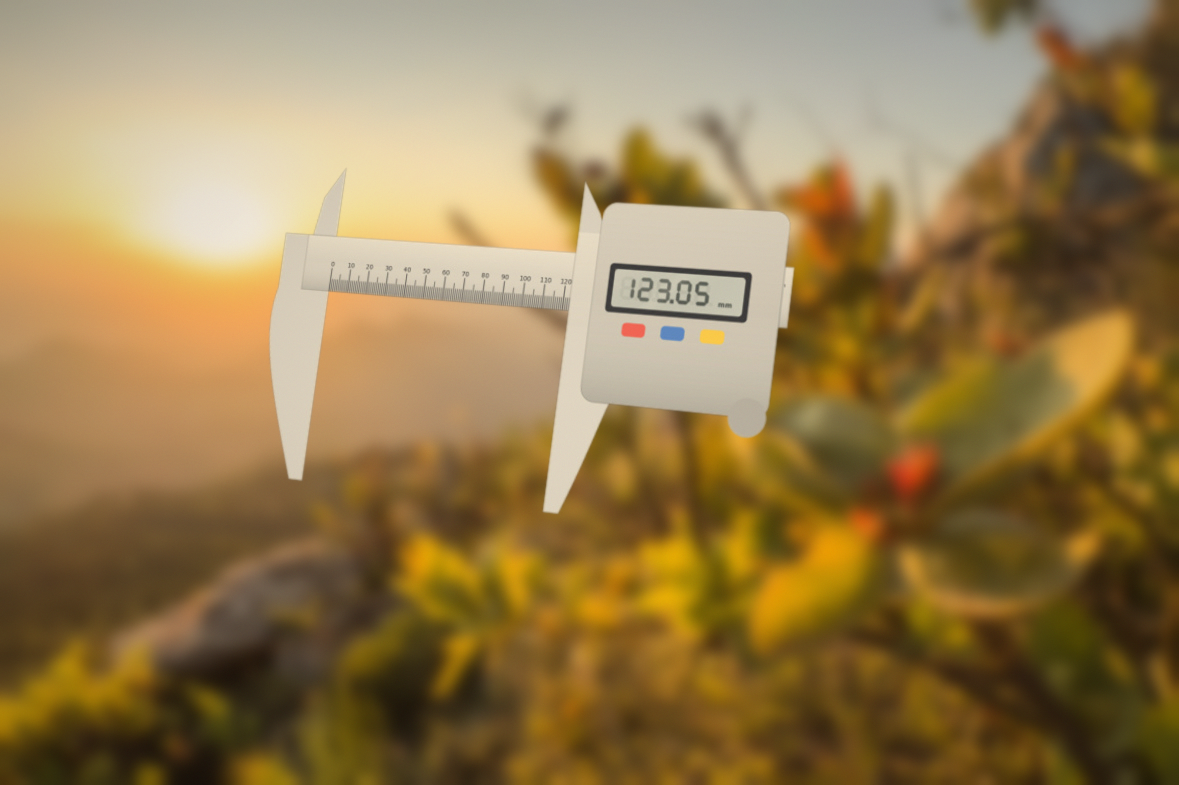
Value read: 123.05 mm
